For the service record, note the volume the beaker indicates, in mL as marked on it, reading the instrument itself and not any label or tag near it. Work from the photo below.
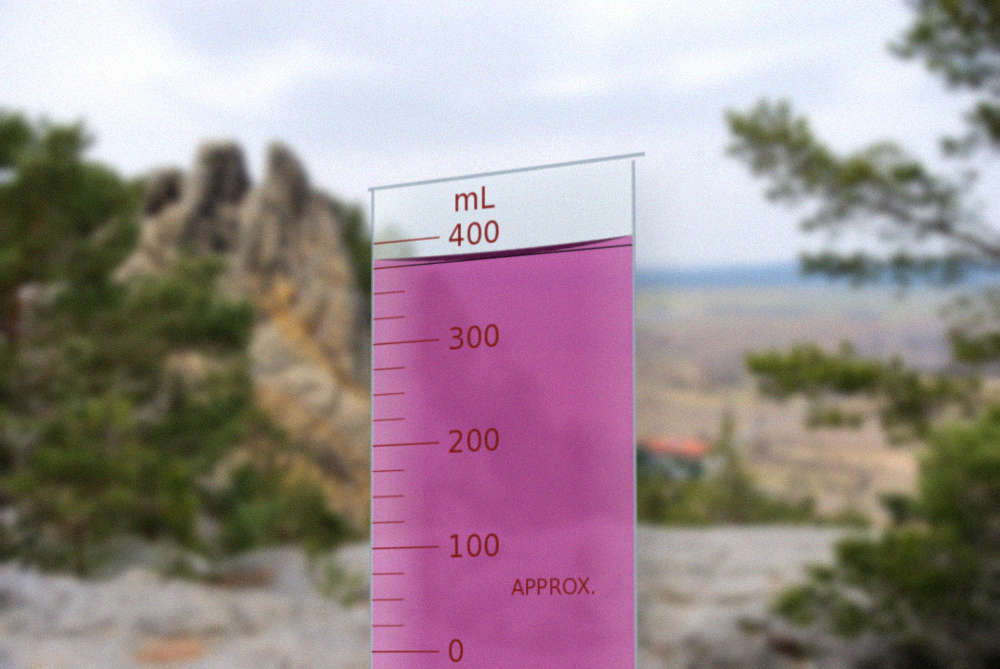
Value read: 375 mL
